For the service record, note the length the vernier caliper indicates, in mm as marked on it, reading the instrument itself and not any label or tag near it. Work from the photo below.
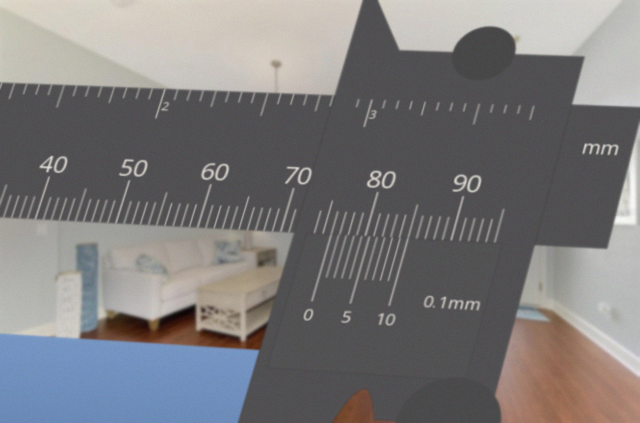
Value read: 76.0 mm
